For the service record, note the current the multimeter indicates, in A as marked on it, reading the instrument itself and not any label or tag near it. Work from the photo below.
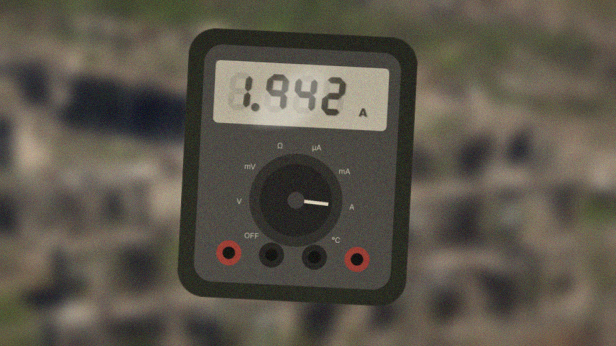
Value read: 1.942 A
